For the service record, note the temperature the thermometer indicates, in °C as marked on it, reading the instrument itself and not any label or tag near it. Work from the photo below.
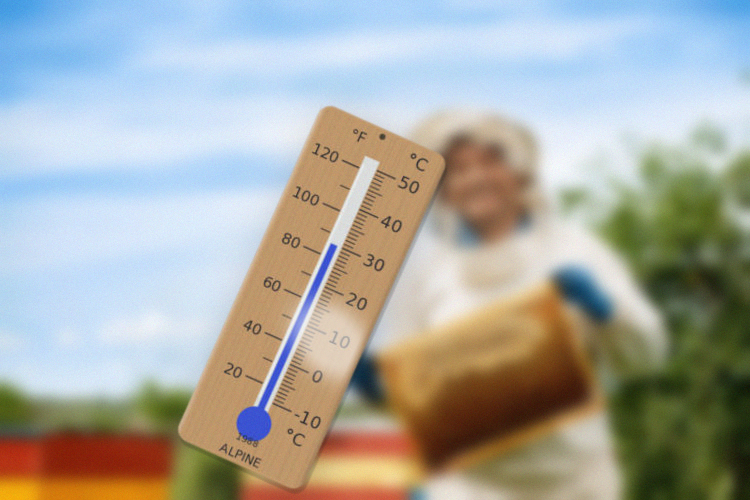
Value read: 30 °C
